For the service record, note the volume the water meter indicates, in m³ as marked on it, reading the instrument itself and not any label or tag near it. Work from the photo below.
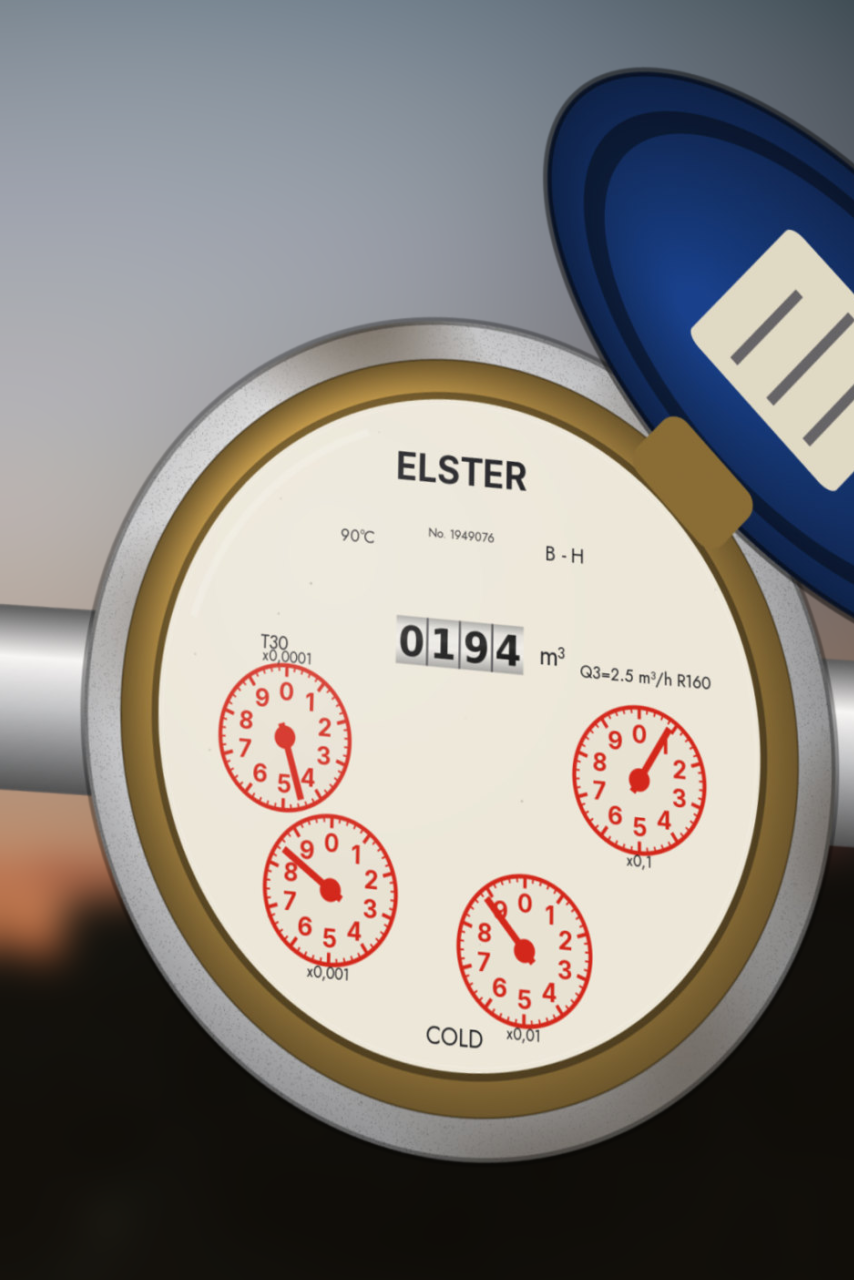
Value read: 194.0884 m³
